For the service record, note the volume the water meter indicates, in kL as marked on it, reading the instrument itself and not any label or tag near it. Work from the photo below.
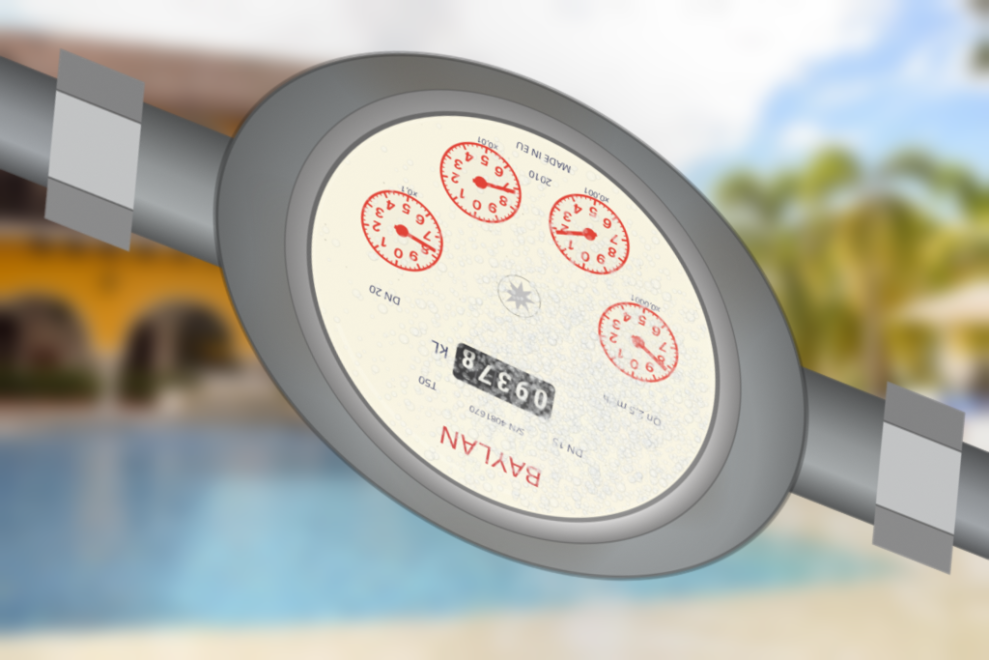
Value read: 9377.7718 kL
